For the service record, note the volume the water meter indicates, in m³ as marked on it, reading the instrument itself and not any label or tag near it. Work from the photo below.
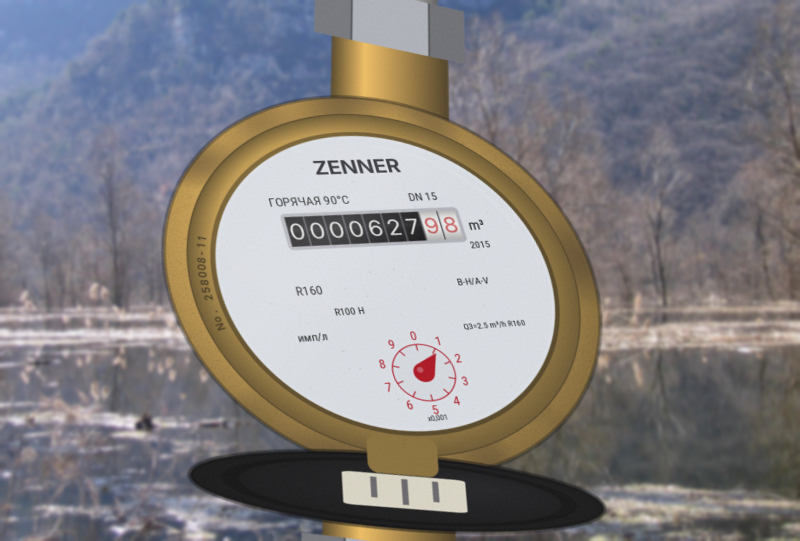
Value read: 627.981 m³
